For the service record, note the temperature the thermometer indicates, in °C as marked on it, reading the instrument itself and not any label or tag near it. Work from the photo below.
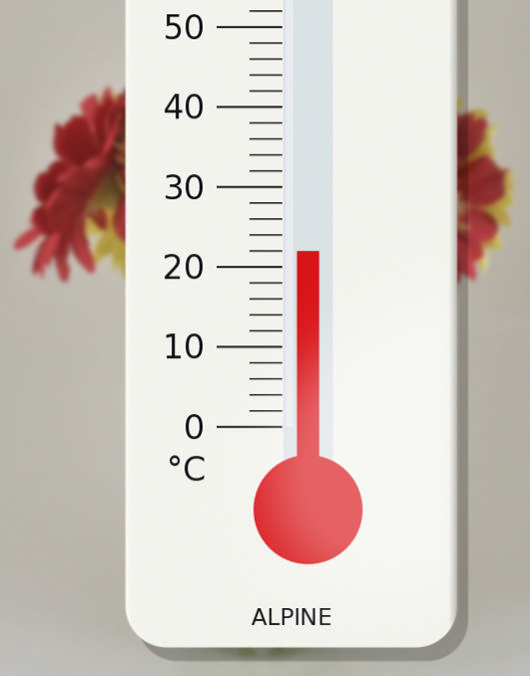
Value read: 22 °C
